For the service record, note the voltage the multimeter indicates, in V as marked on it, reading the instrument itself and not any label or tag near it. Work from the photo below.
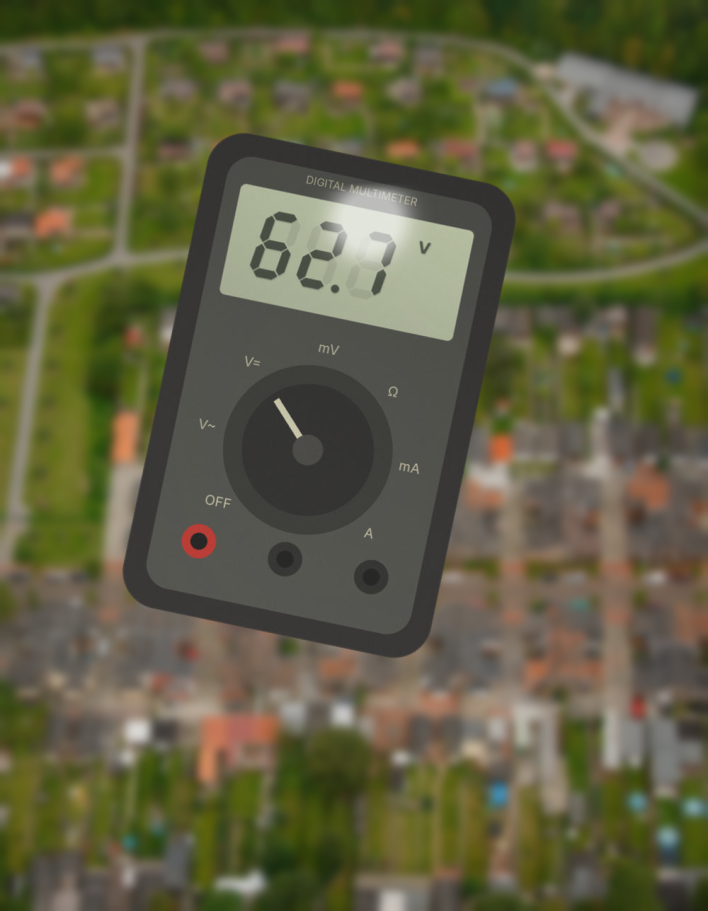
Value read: 62.7 V
